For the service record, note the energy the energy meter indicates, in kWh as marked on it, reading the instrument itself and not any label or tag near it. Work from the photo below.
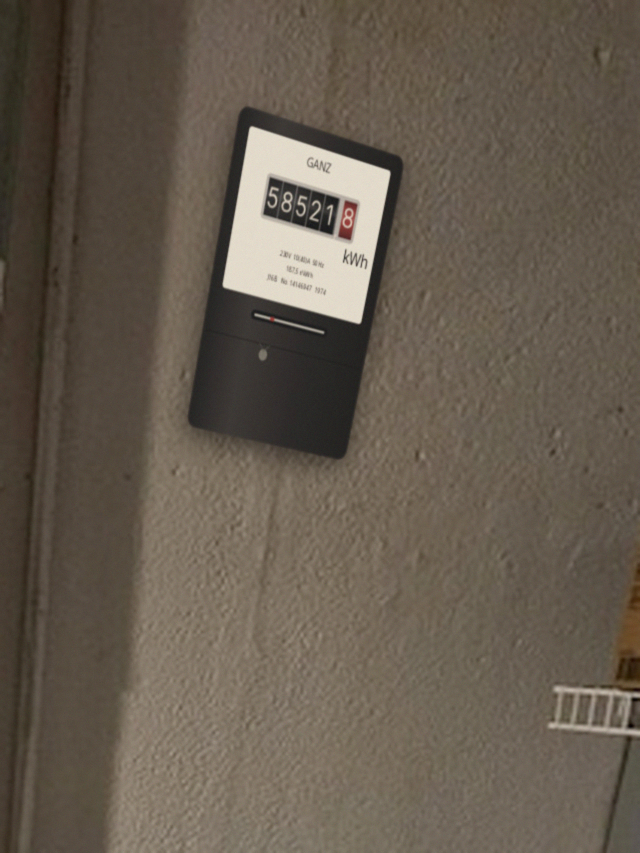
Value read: 58521.8 kWh
